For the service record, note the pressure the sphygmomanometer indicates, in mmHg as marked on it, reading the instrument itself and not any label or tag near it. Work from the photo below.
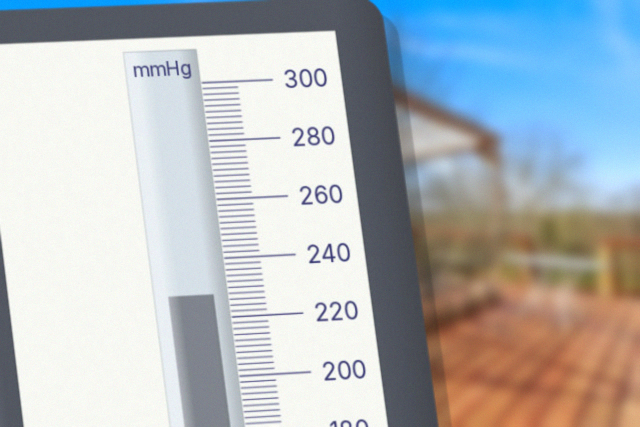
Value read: 228 mmHg
